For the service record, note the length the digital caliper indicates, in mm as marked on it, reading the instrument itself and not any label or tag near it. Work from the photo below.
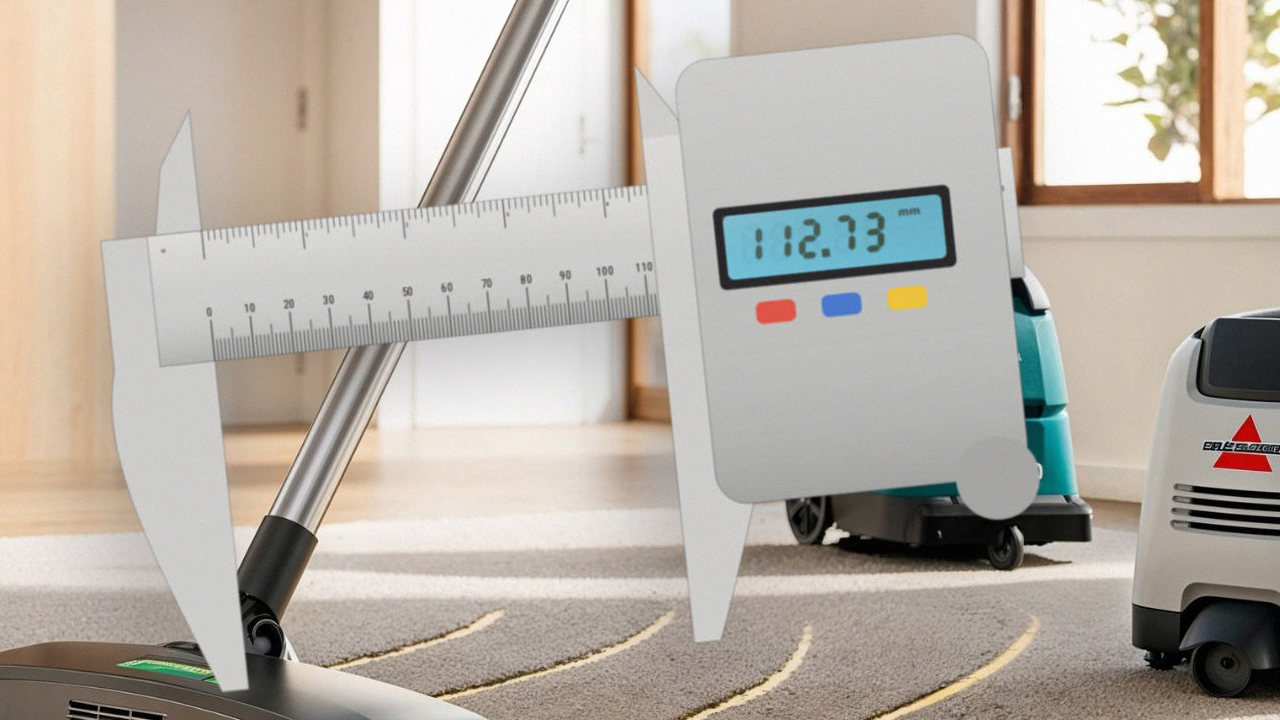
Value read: 112.73 mm
